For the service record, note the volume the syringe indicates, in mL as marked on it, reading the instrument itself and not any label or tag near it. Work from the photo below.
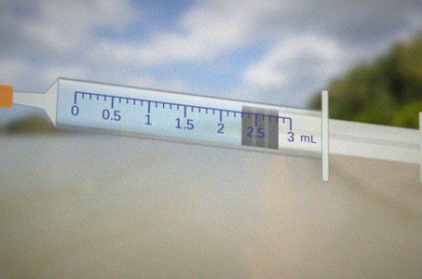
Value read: 2.3 mL
